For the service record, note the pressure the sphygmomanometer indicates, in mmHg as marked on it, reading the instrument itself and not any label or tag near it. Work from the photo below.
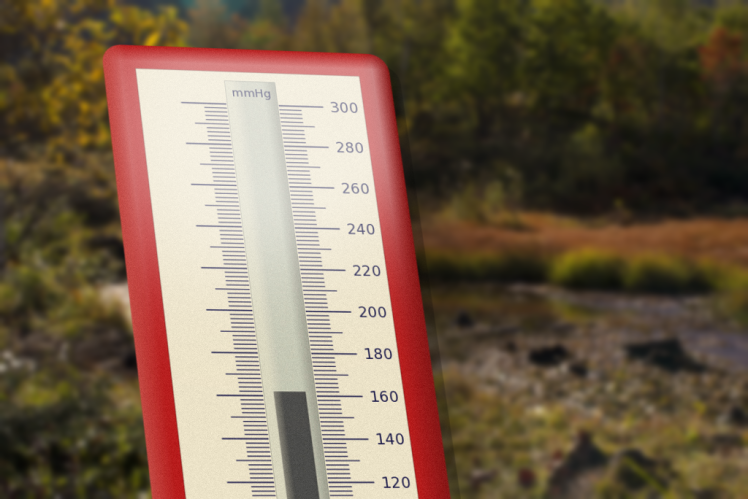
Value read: 162 mmHg
